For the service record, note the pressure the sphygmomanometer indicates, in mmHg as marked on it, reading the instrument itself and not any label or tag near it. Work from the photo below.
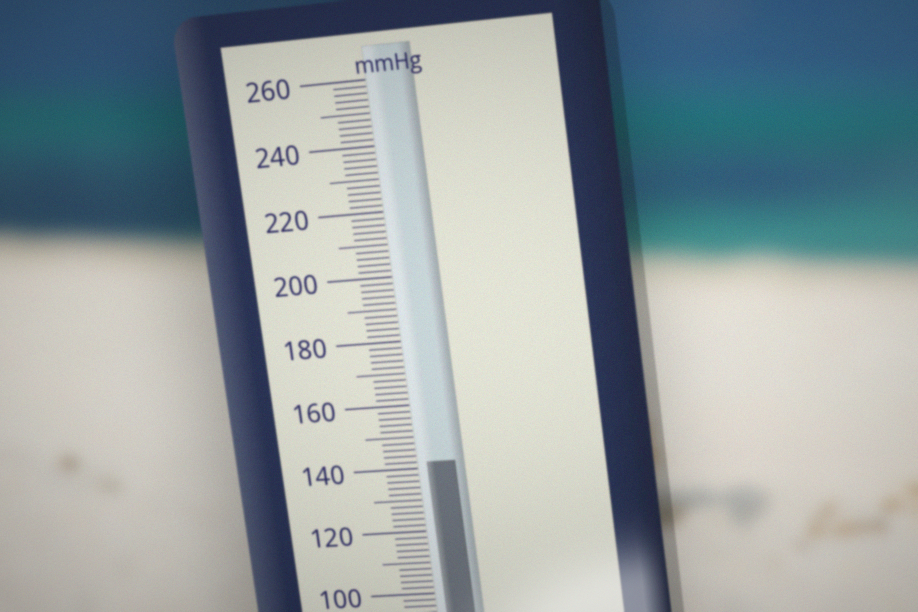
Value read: 142 mmHg
